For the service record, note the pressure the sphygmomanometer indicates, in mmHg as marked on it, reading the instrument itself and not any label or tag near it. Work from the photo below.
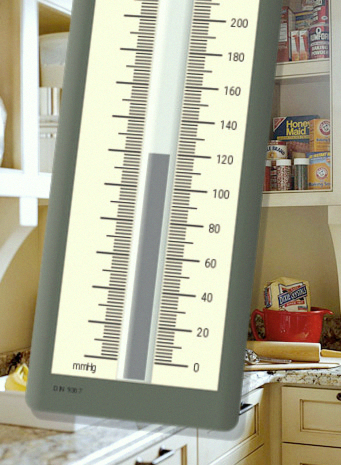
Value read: 120 mmHg
